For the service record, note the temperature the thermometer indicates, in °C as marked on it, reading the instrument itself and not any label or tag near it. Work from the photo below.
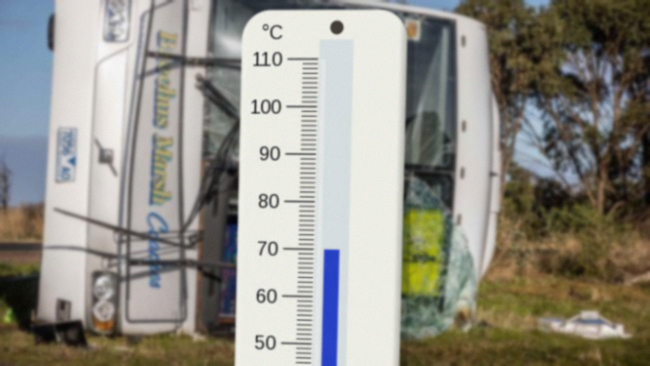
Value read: 70 °C
